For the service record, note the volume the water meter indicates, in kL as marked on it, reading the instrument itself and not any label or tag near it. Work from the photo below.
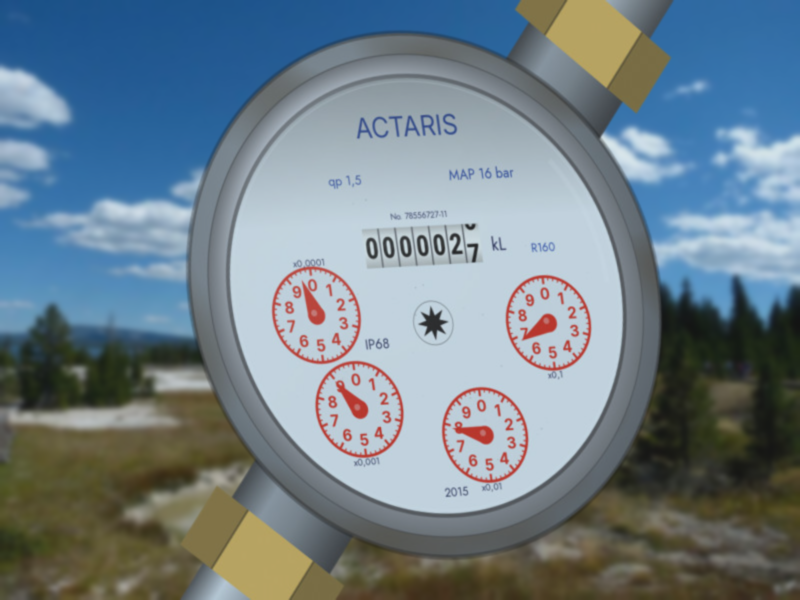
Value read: 26.6789 kL
